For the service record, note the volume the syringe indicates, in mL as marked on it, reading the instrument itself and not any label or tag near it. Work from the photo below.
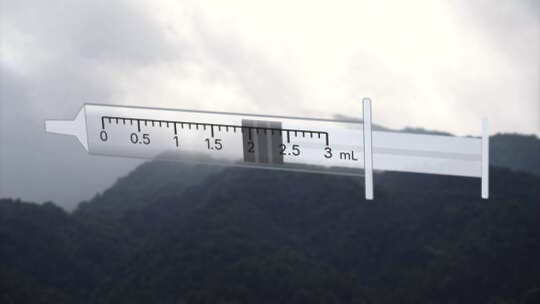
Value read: 1.9 mL
